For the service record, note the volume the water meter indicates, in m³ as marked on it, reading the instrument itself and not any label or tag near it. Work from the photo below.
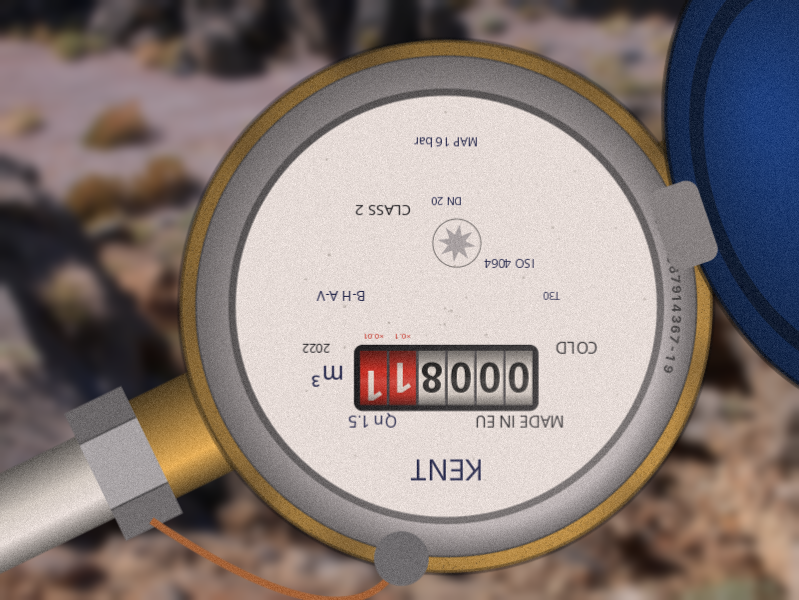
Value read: 8.11 m³
